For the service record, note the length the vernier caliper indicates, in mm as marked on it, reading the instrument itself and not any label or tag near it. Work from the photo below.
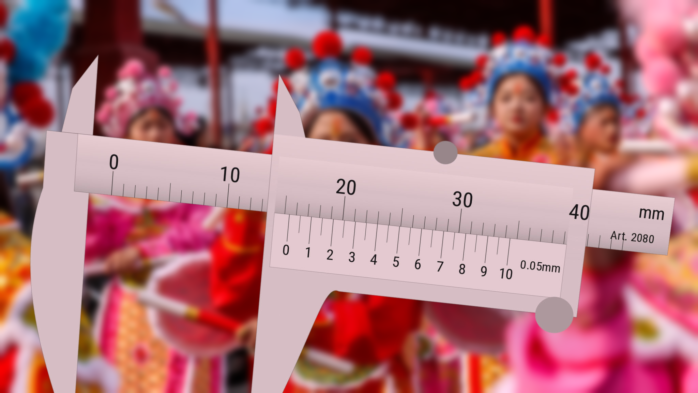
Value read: 15.4 mm
